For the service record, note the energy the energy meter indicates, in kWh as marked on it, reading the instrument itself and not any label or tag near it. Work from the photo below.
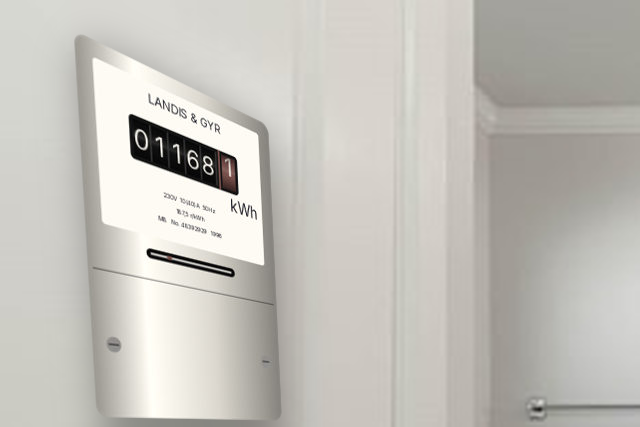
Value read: 1168.1 kWh
